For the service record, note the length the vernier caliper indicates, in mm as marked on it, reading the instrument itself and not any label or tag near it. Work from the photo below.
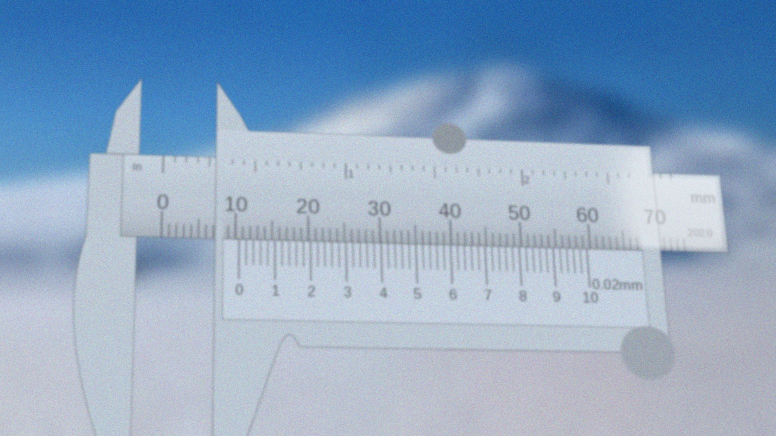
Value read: 10.5 mm
